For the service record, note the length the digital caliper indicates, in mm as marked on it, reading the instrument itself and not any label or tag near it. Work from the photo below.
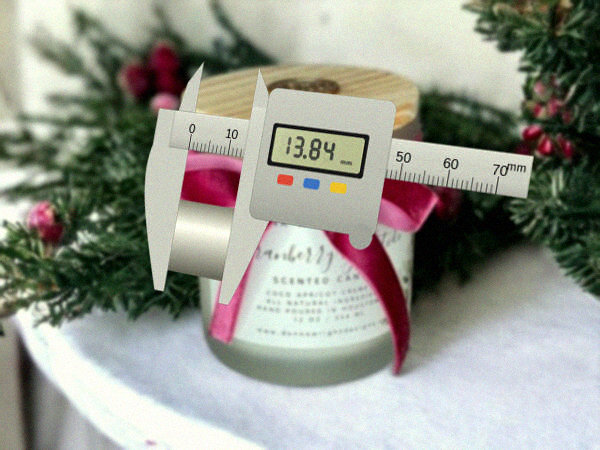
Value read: 13.84 mm
